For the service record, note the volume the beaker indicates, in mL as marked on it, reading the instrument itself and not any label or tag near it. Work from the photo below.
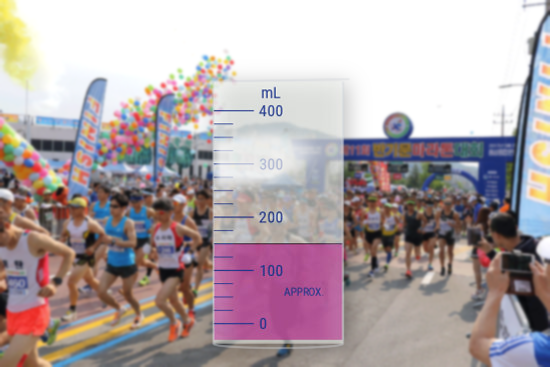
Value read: 150 mL
